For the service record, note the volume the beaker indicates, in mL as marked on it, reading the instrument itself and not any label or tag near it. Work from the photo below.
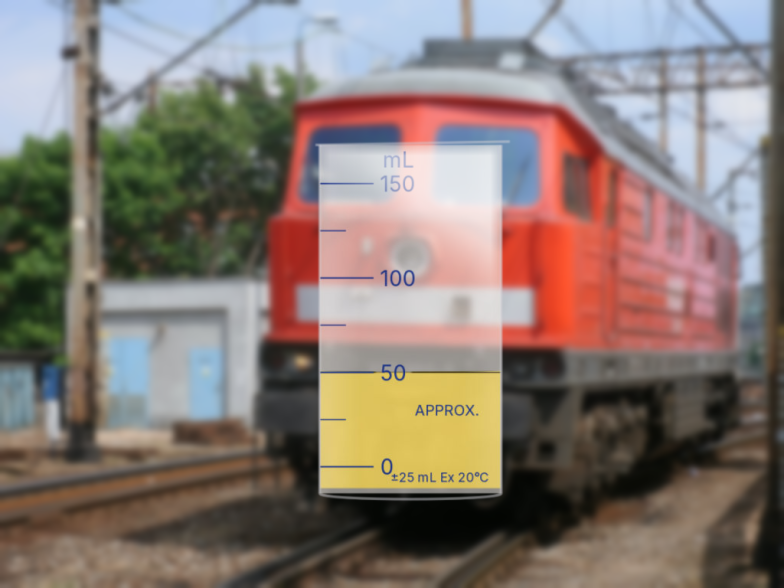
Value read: 50 mL
